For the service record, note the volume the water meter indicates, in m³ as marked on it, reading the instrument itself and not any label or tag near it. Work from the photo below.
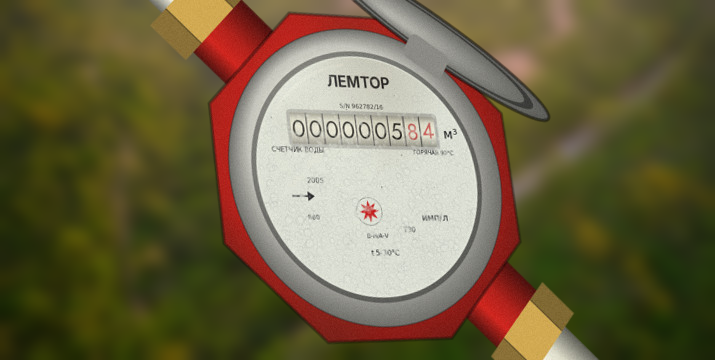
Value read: 5.84 m³
